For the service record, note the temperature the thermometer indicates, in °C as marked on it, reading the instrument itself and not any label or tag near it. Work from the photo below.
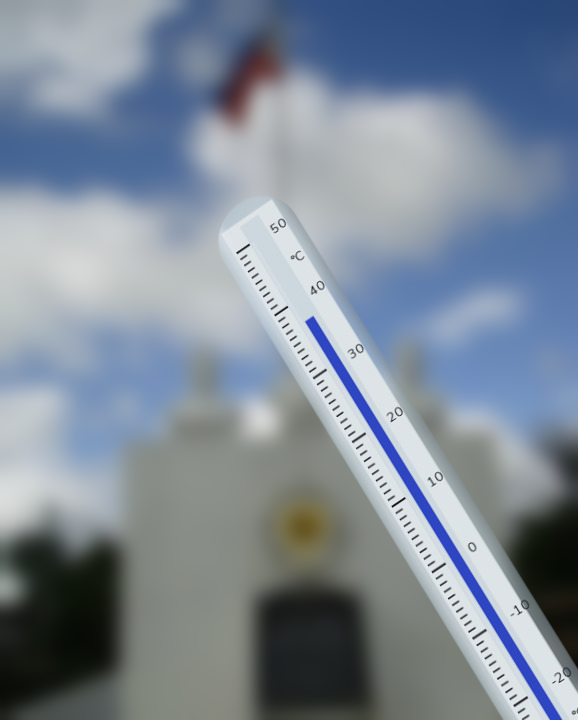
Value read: 37 °C
